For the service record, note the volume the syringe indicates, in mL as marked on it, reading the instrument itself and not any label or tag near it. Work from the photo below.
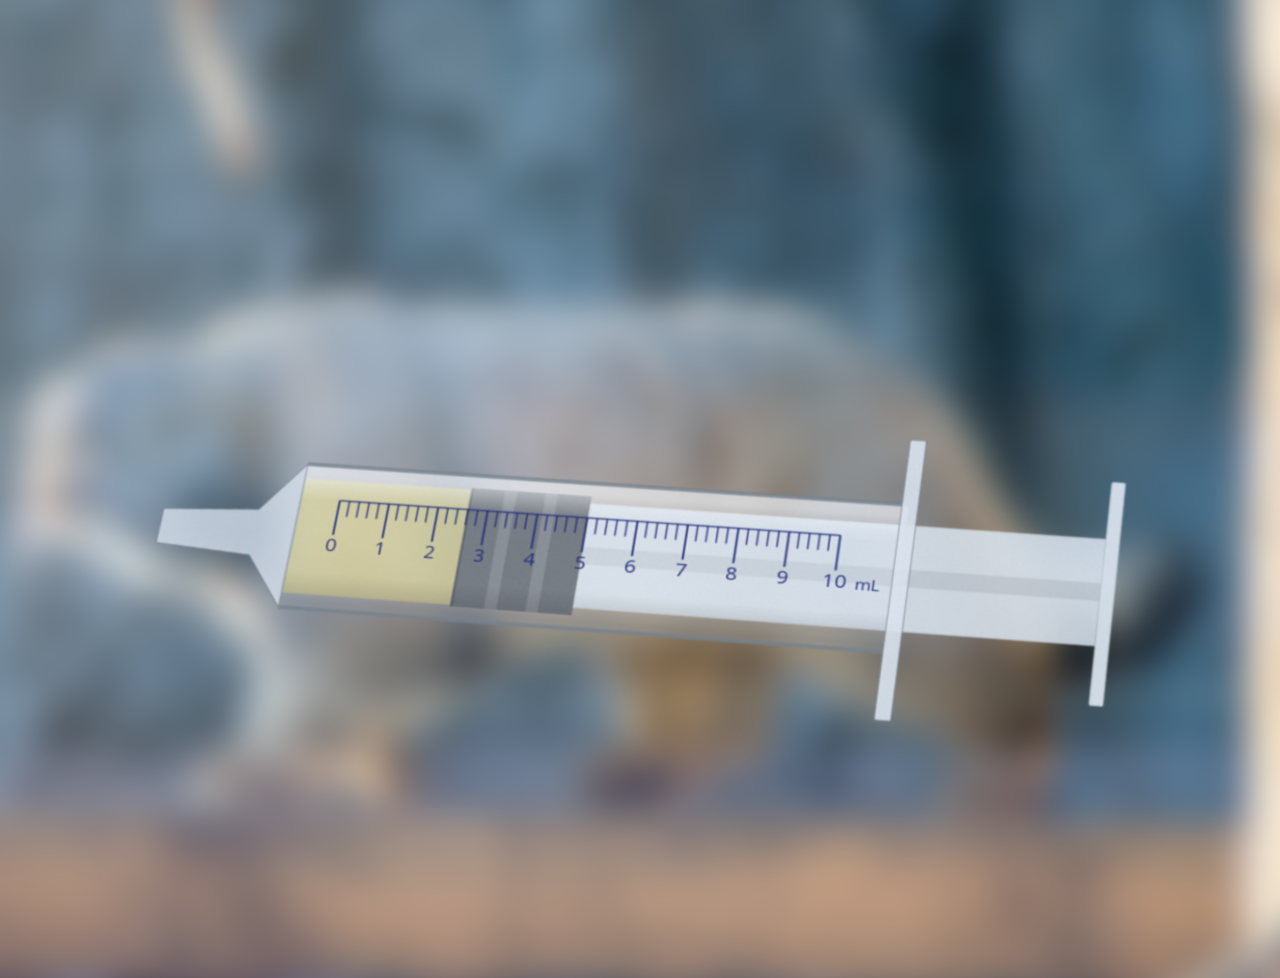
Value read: 2.6 mL
